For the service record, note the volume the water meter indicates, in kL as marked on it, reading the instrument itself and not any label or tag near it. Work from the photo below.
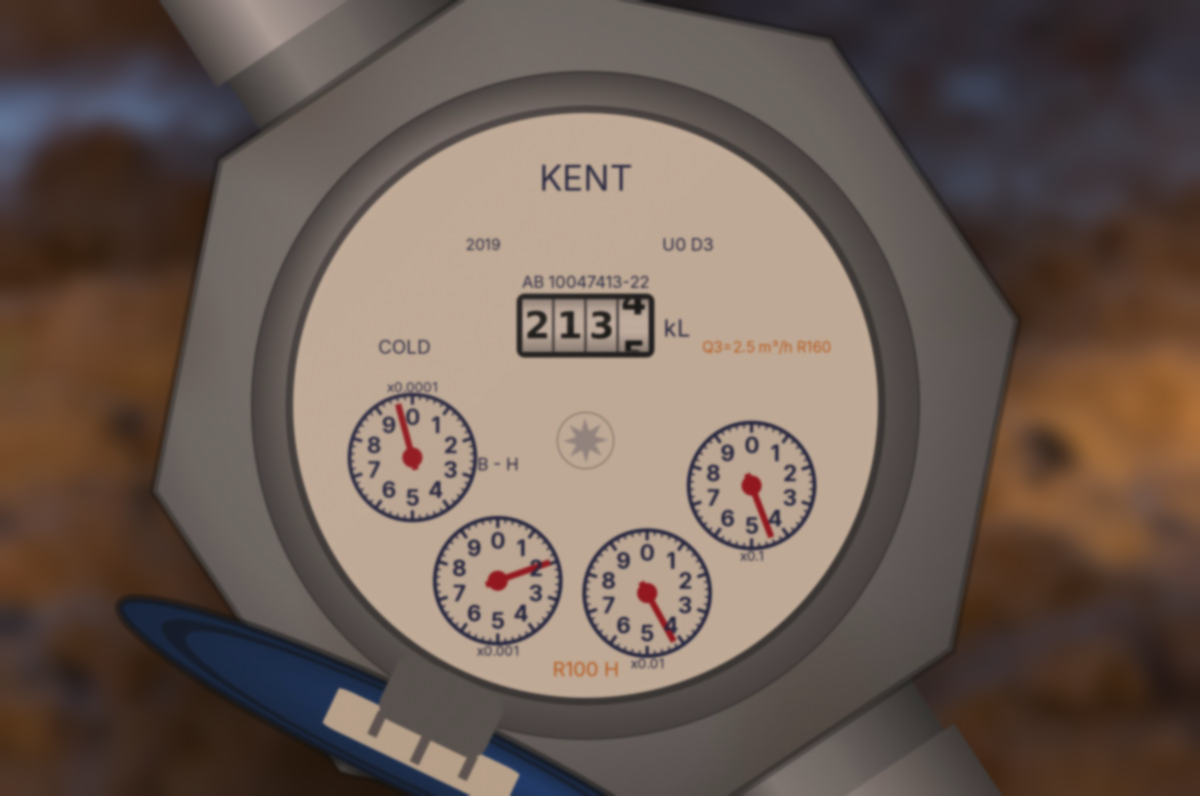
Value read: 2134.4419 kL
